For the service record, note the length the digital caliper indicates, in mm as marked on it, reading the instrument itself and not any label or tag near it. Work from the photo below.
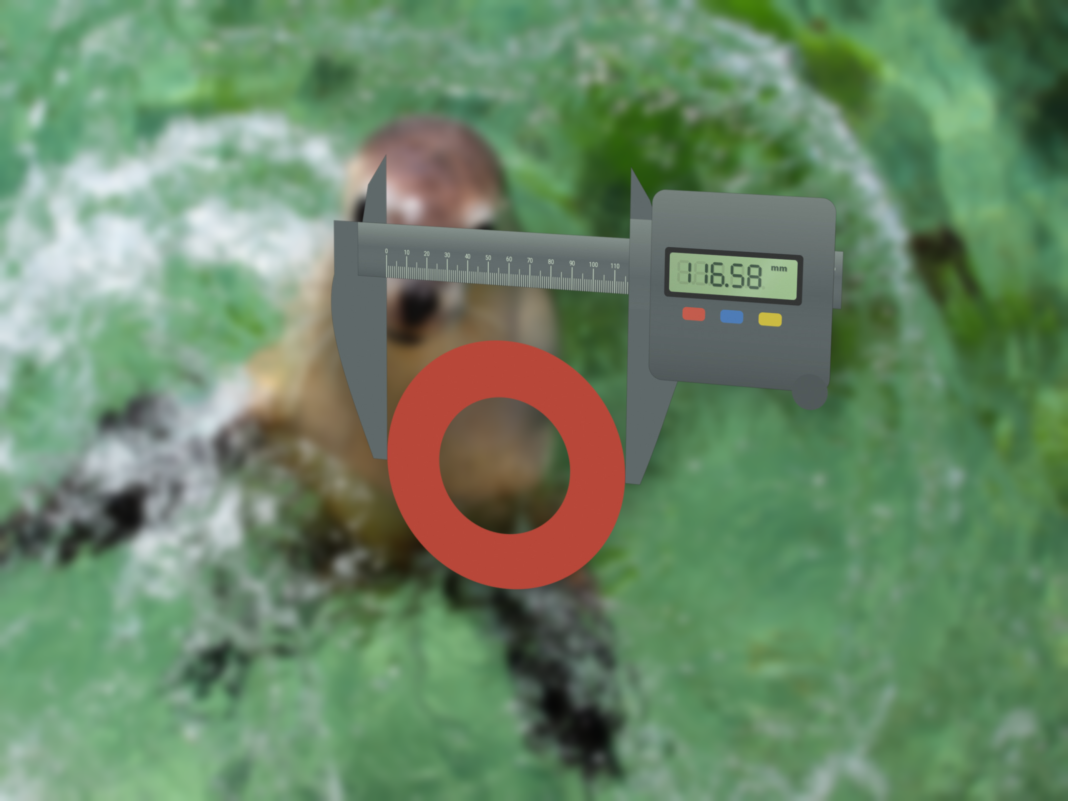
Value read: 116.58 mm
